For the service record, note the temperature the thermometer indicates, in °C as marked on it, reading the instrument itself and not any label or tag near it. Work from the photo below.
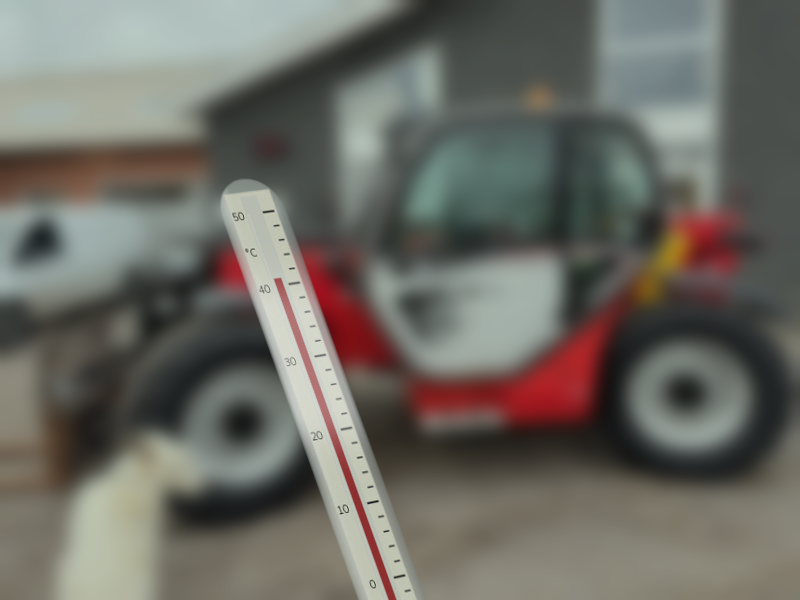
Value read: 41 °C
